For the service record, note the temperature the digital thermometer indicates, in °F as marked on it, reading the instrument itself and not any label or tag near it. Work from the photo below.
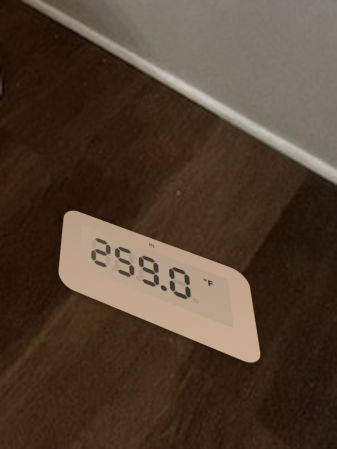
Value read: 259.0 °F
